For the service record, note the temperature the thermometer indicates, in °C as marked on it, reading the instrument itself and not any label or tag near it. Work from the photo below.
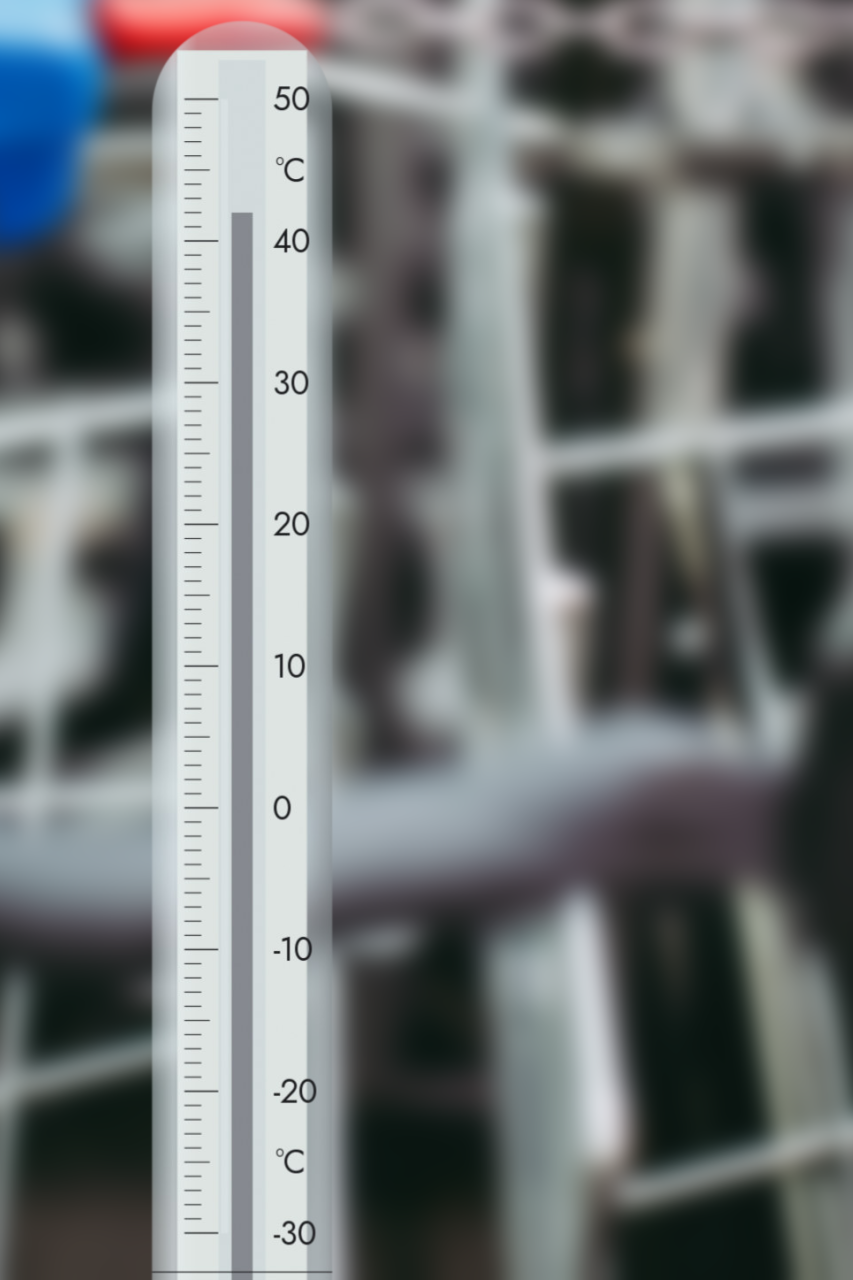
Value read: 42 °C
